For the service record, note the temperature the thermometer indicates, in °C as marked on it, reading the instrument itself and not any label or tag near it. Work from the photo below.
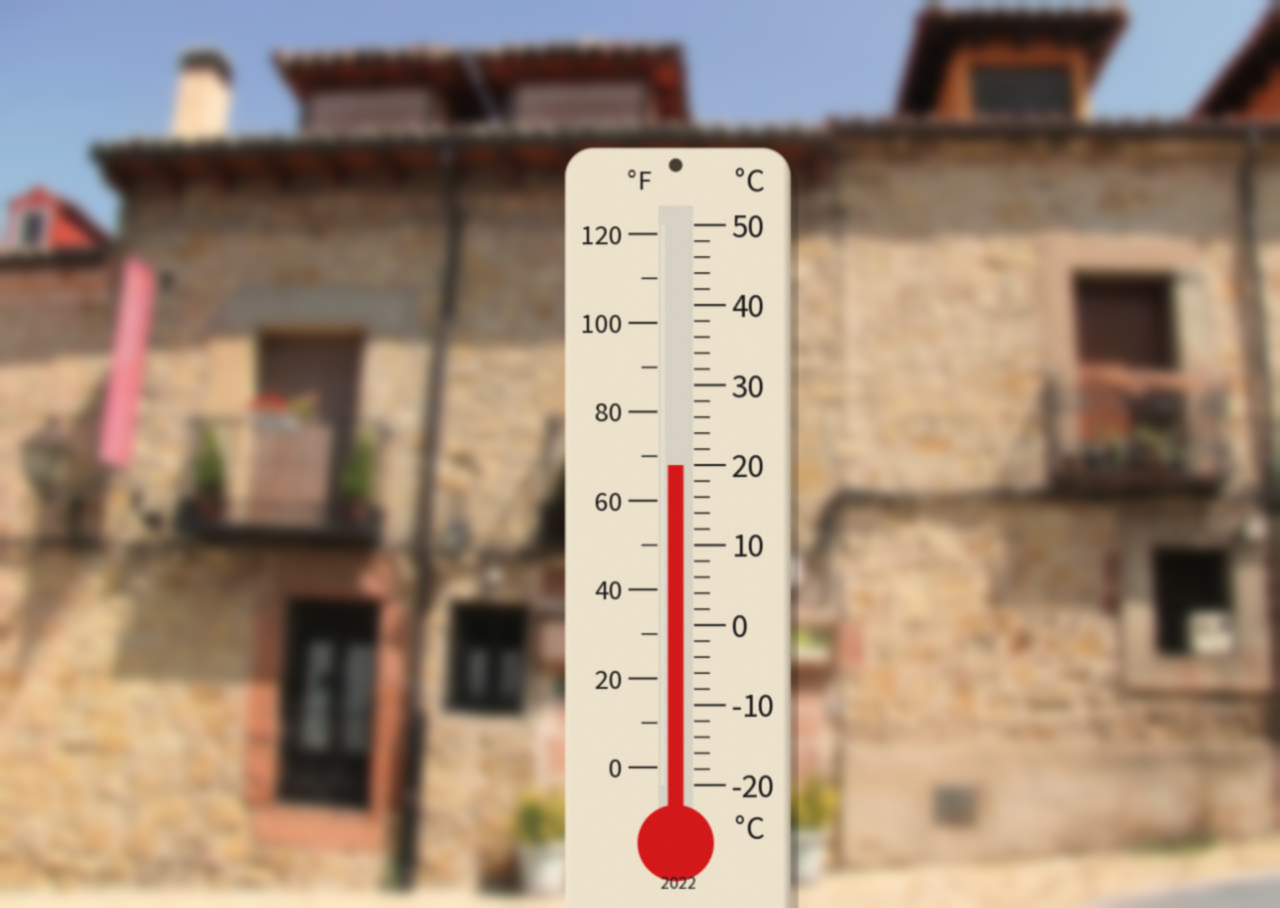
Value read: 20 °C
